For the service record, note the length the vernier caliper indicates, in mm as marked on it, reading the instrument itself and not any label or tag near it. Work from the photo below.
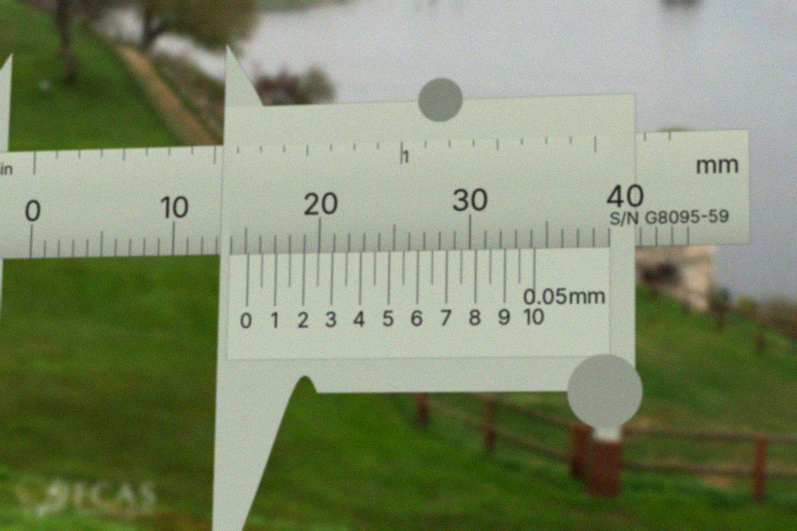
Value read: 15.2 mm
